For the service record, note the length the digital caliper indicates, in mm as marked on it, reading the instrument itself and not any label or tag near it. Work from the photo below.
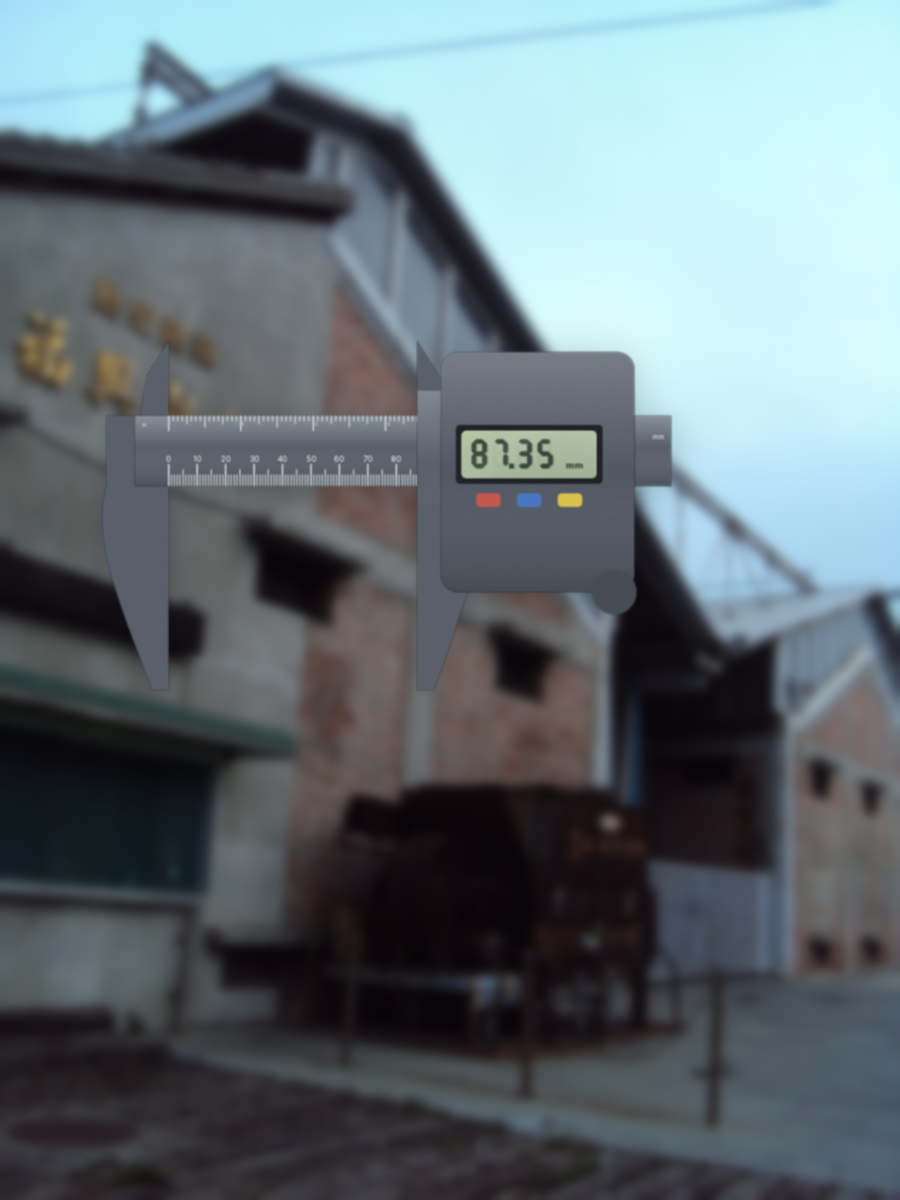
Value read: 87.35 mm
